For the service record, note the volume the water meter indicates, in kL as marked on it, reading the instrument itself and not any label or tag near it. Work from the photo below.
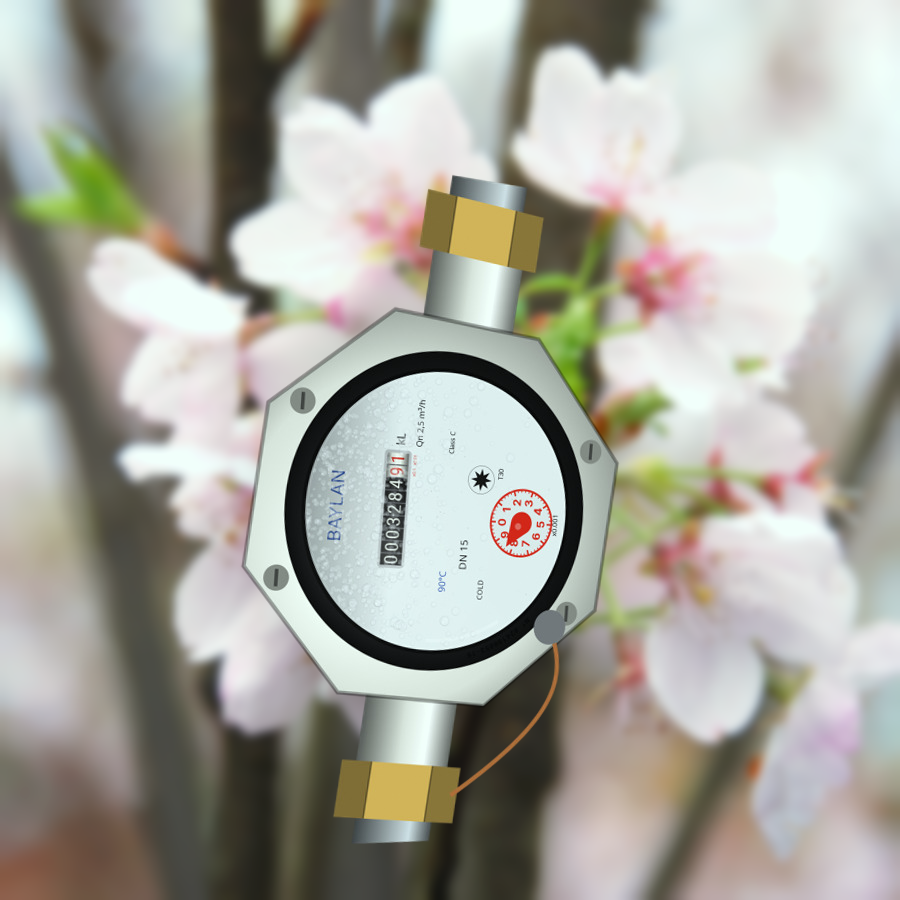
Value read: 3284.918 kL
